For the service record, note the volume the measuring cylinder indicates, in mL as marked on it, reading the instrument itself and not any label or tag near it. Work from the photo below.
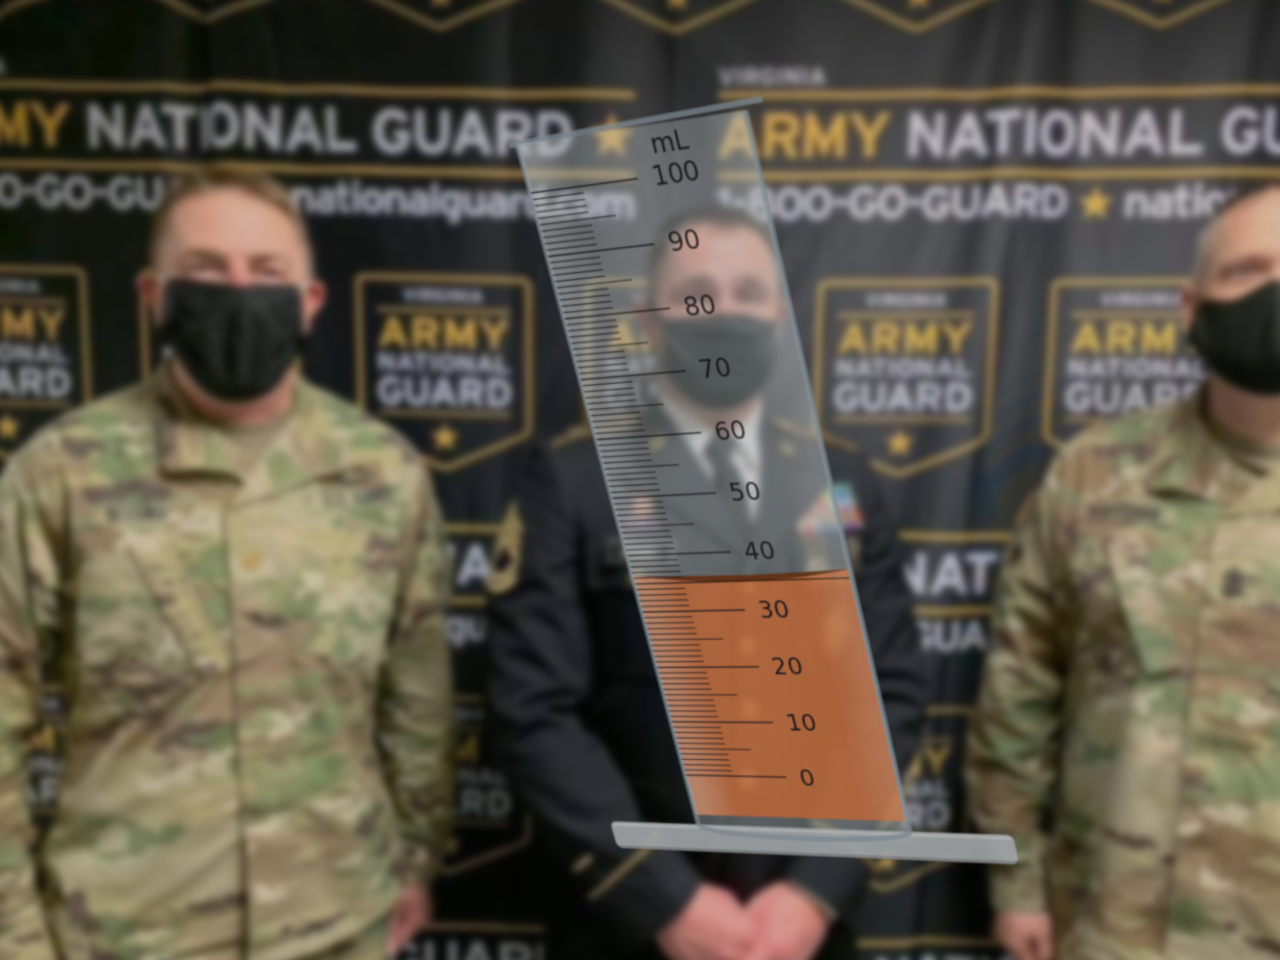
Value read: 35 mL
